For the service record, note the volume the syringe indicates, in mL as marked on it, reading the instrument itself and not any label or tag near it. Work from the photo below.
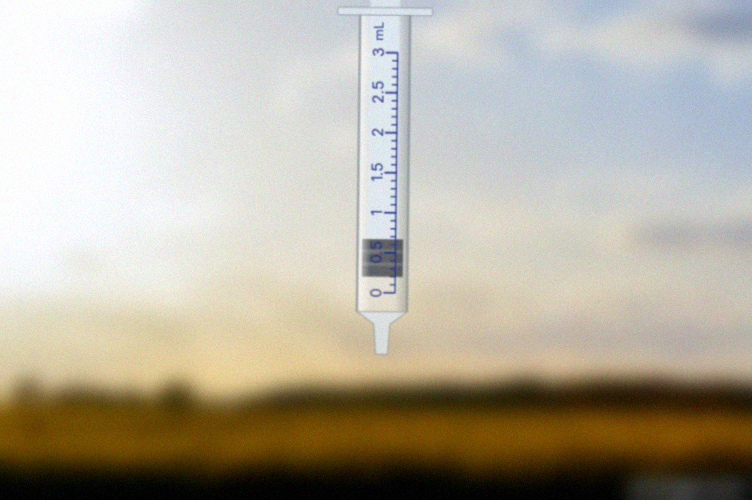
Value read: 0.2 mL
